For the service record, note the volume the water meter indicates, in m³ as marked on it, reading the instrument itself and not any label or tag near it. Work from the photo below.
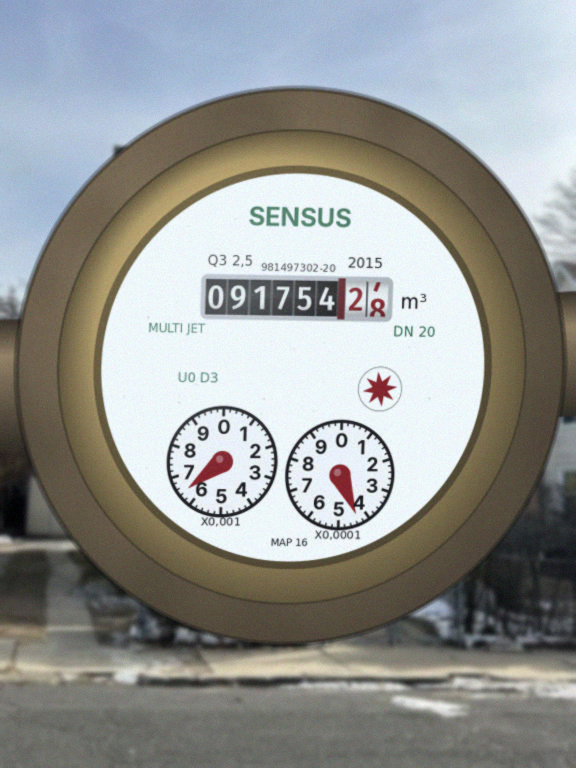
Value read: 91754.2764 m³
